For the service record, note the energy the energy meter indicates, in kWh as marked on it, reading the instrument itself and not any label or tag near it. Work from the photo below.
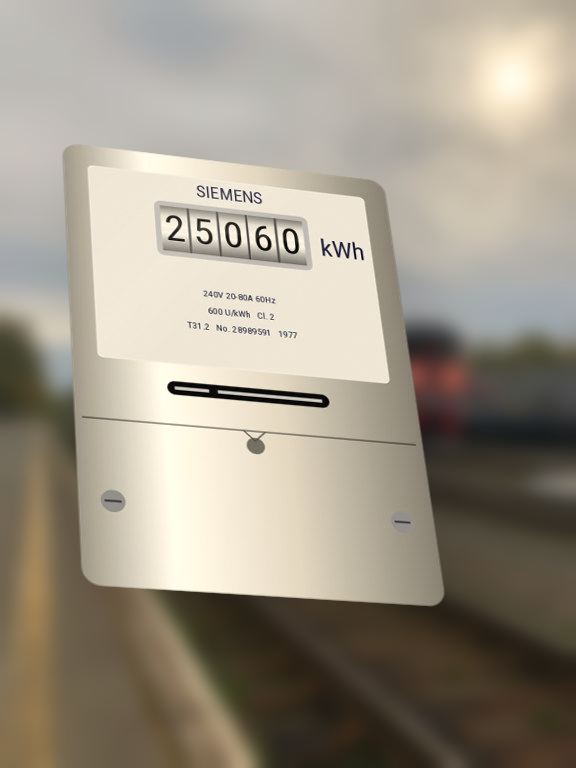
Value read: 25060 kWh
